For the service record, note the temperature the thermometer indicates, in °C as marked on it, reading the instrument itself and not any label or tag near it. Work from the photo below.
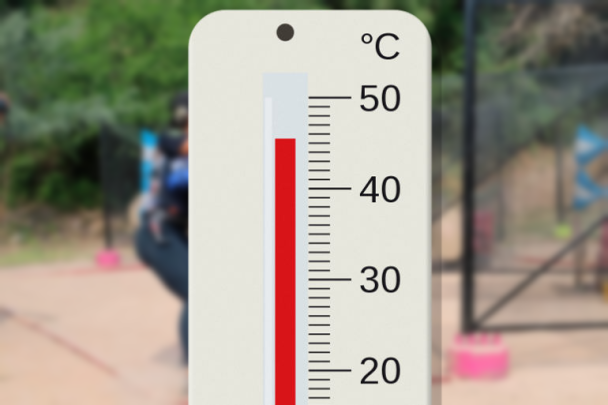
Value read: 45.5 °C
